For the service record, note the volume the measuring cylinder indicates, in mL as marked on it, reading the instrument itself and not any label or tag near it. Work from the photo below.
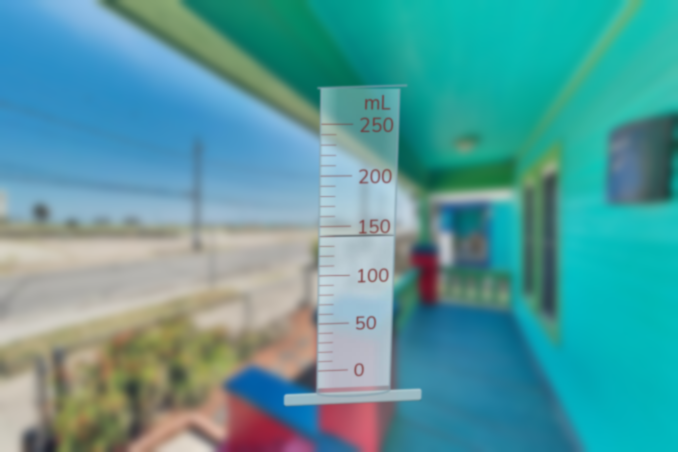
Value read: 140 mL
